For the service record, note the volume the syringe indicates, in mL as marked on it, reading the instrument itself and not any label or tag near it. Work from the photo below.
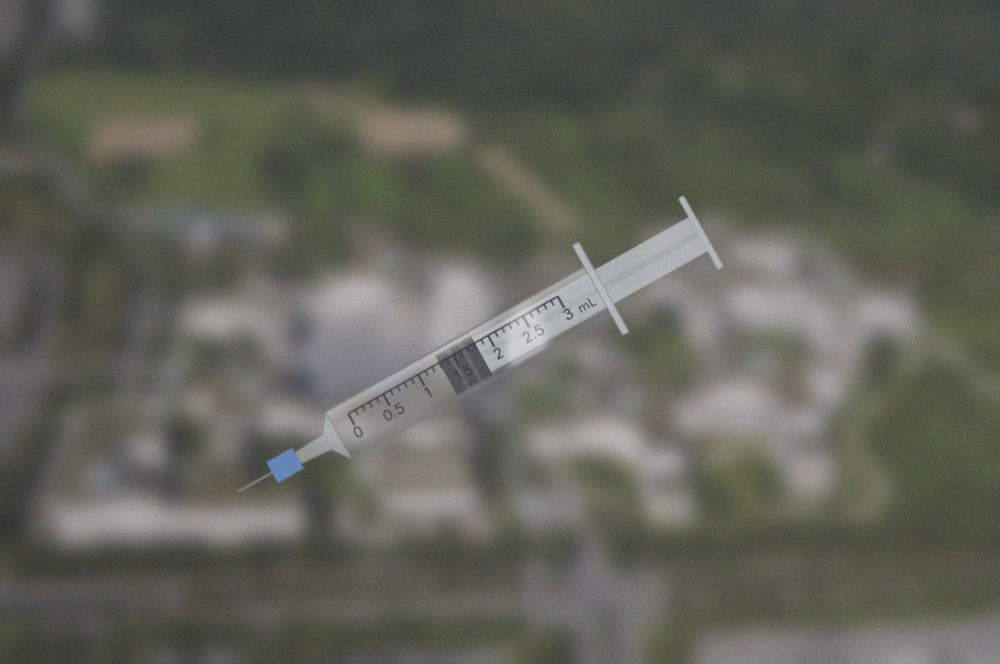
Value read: 1.3 mL
